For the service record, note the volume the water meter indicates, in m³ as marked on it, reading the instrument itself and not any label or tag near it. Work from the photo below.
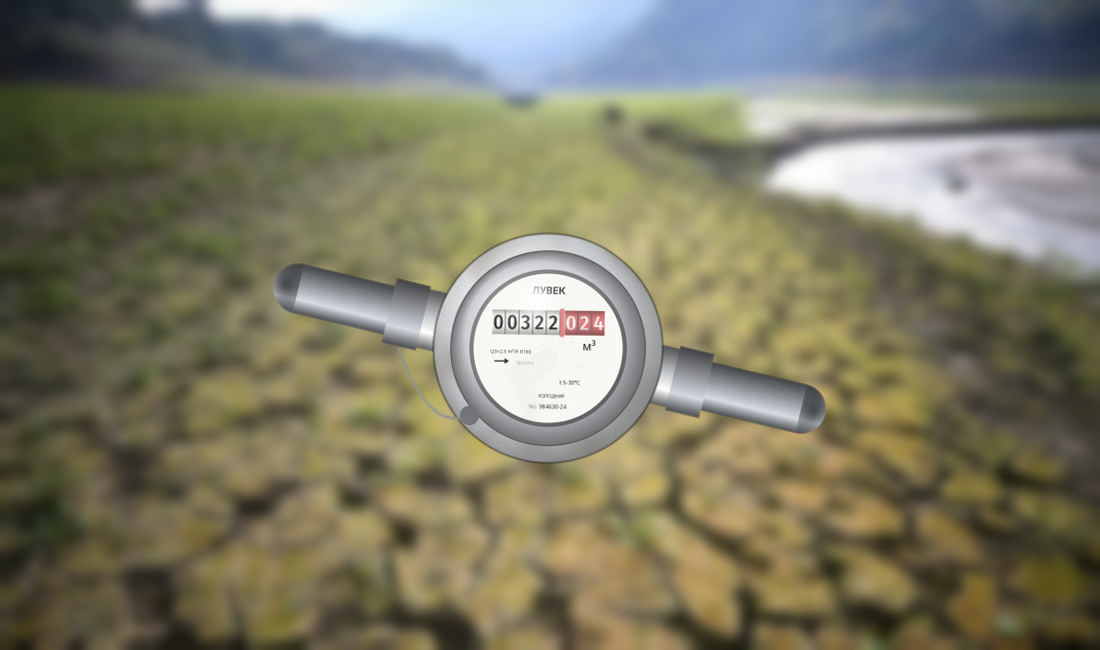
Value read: 322.024 m³
